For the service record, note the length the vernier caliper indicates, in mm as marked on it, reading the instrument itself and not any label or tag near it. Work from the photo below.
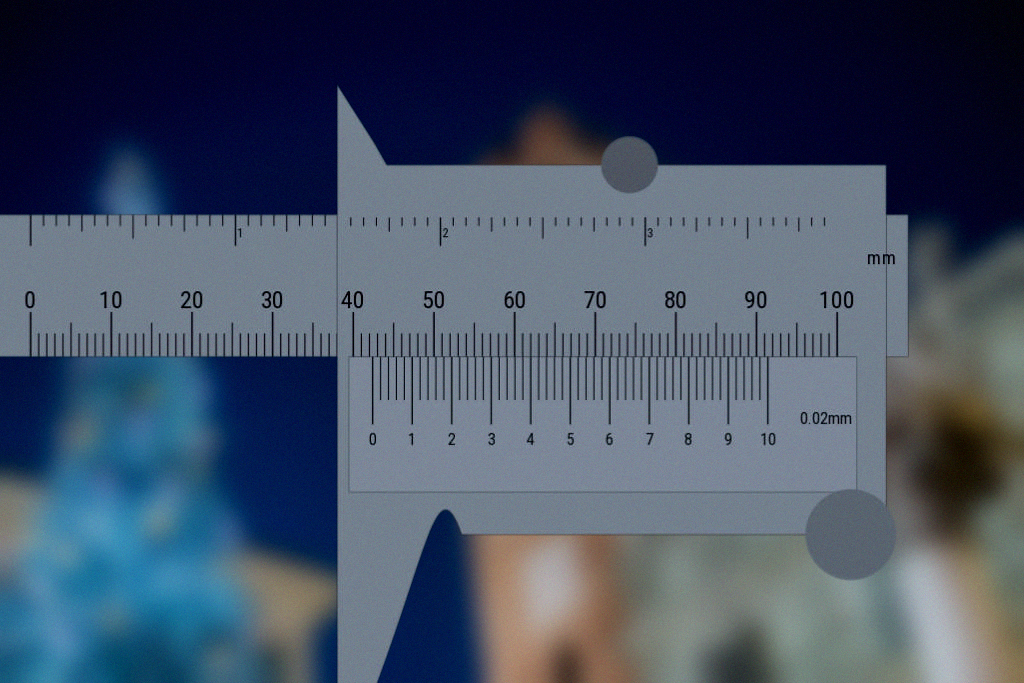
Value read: 42.4 mm
